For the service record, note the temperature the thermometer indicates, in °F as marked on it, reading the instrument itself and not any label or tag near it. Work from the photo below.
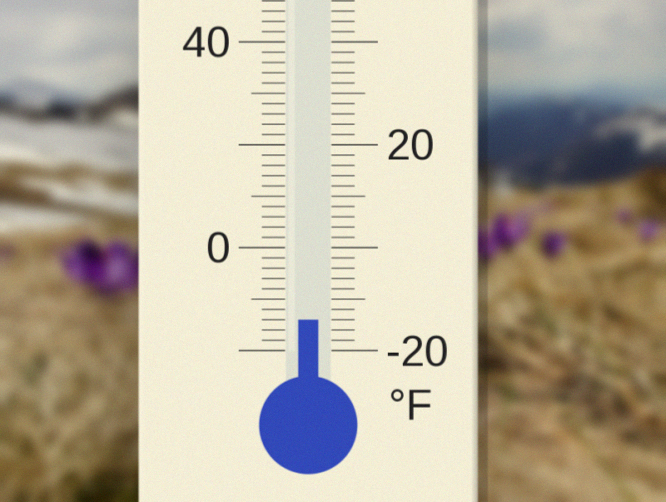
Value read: -14 °F
